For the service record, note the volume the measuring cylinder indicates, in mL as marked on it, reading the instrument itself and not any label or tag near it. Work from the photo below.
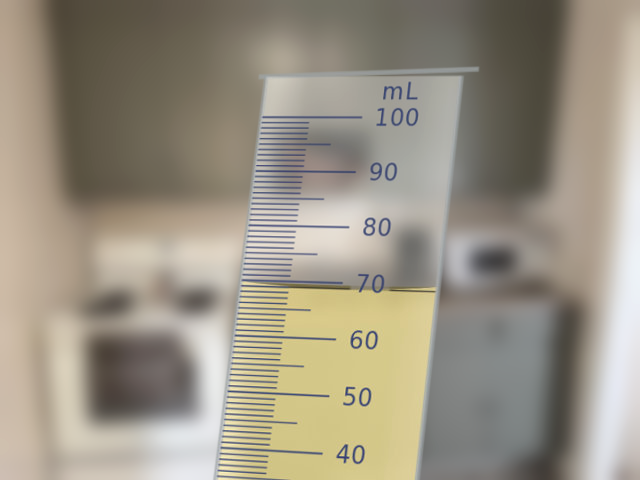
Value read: 69 mL
